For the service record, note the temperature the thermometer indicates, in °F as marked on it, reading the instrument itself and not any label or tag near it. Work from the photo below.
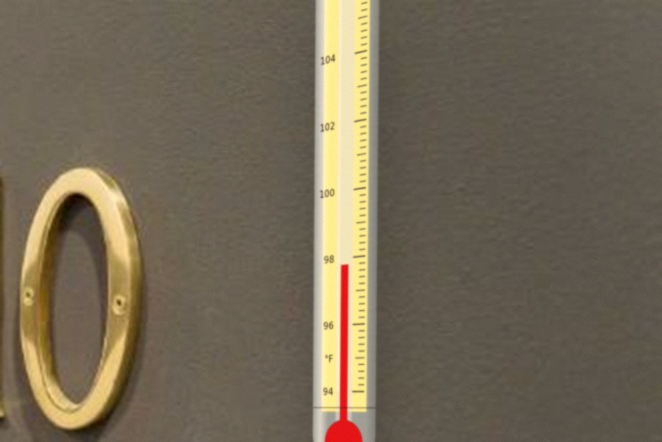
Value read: 97.8 °F
